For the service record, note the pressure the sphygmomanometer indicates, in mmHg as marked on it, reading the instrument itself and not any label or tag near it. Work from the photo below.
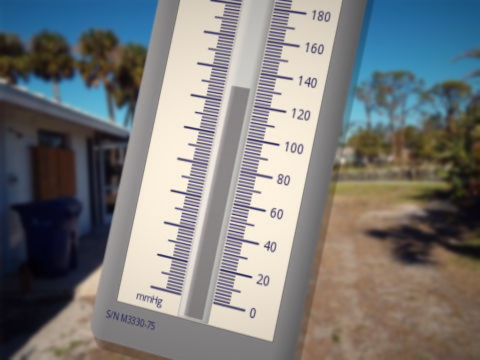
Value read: 130 mmHg
